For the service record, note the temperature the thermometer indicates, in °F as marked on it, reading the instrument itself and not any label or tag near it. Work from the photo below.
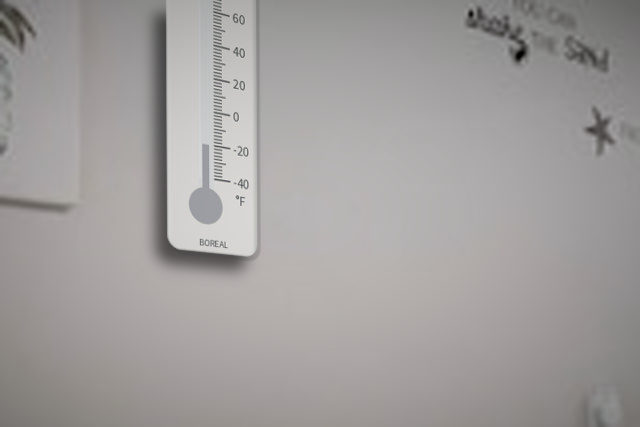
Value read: -20 °F
